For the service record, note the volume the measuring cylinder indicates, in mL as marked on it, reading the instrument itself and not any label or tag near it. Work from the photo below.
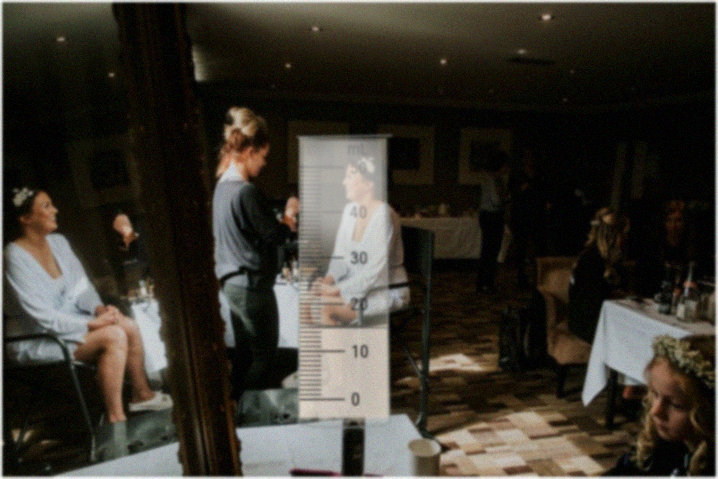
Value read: 15 mL
